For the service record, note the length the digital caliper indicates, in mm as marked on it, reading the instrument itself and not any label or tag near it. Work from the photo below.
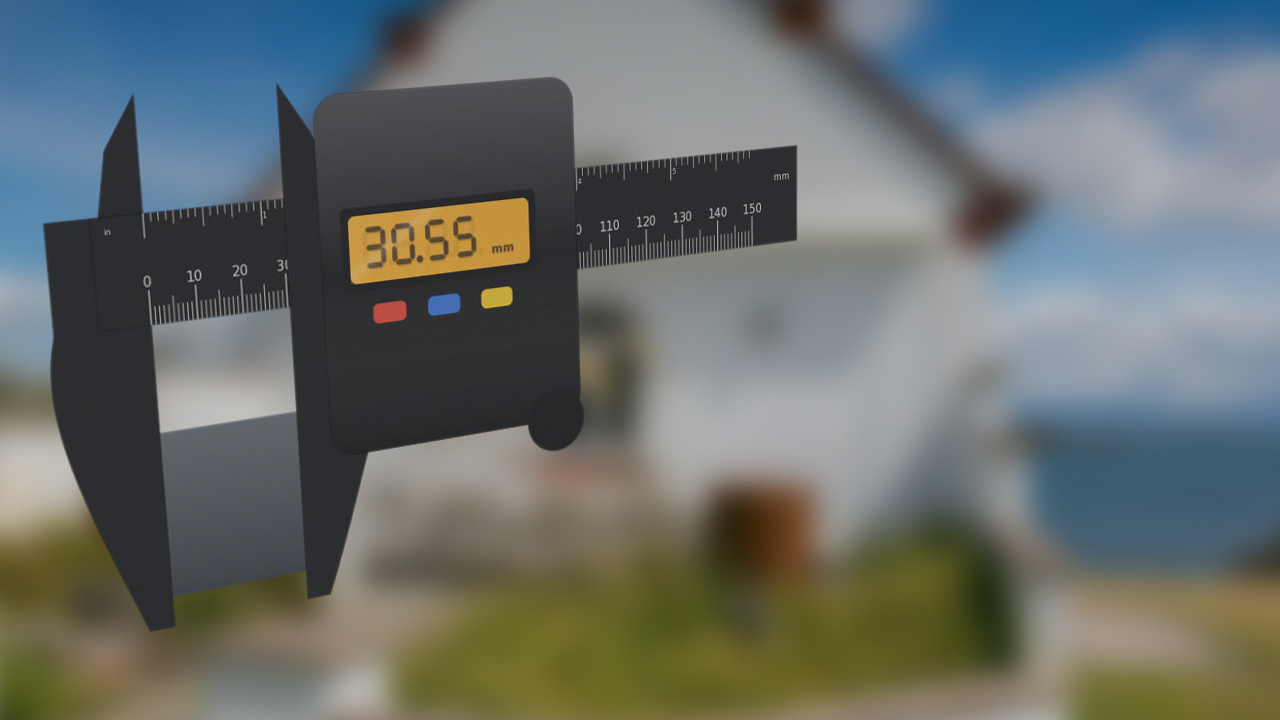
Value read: 30.55 mm
